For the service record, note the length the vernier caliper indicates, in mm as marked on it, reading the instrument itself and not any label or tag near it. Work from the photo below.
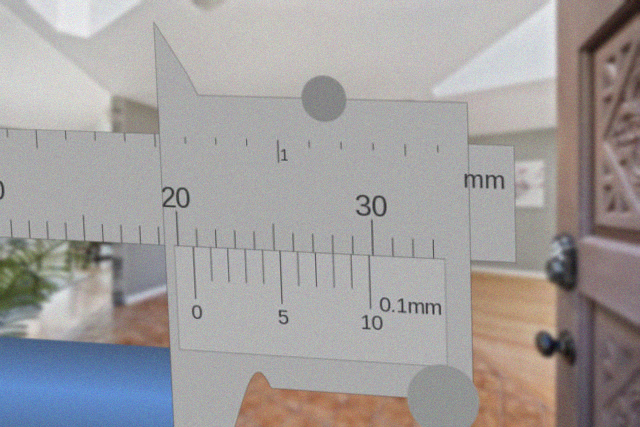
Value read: 20.8 mm
